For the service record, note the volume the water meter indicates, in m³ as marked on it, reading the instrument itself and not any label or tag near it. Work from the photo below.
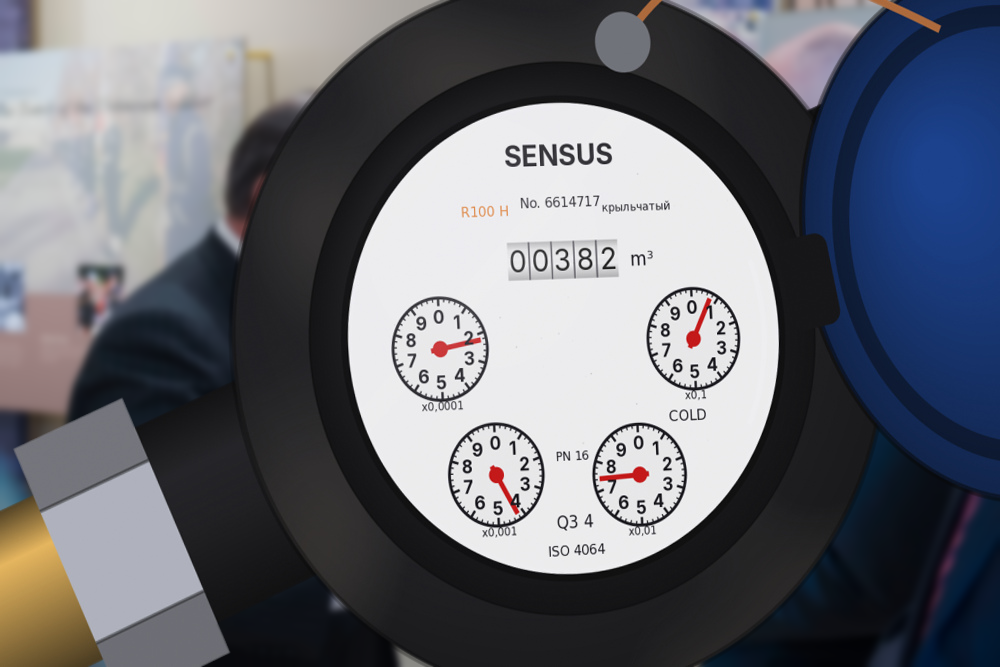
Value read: 382.0742 m³
